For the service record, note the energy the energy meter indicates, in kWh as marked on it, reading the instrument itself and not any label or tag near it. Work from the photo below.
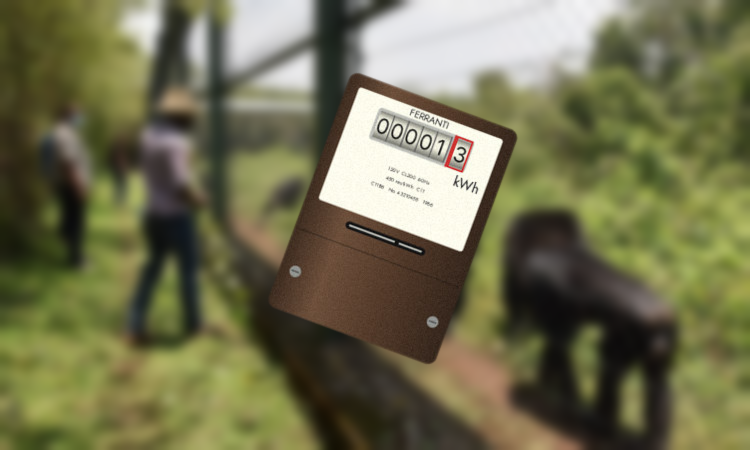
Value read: 1.3 kWh
